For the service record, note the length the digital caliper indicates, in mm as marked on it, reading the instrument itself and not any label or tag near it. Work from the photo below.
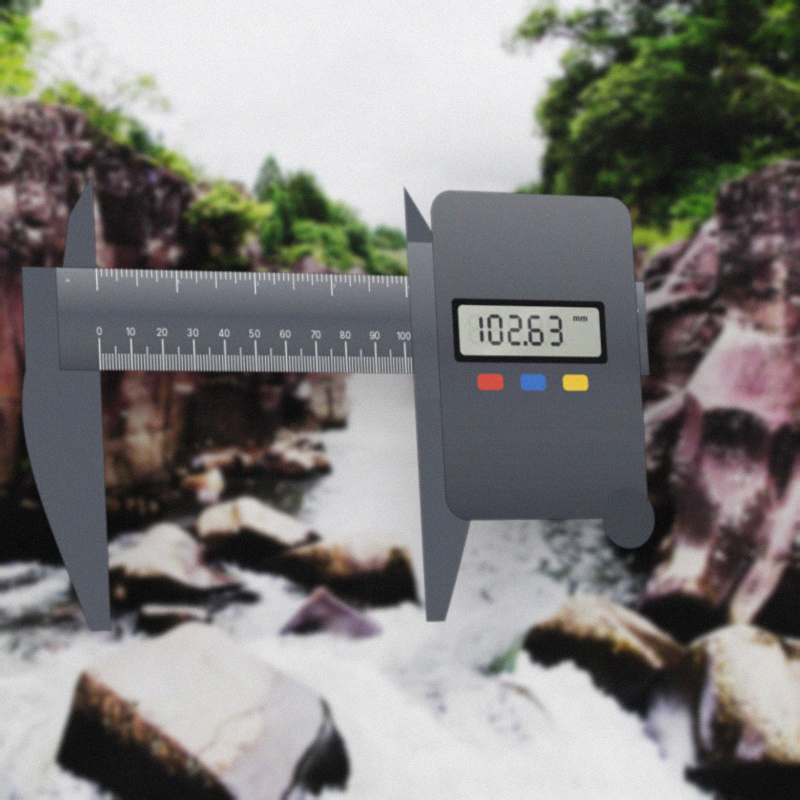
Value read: 102.63 mm
